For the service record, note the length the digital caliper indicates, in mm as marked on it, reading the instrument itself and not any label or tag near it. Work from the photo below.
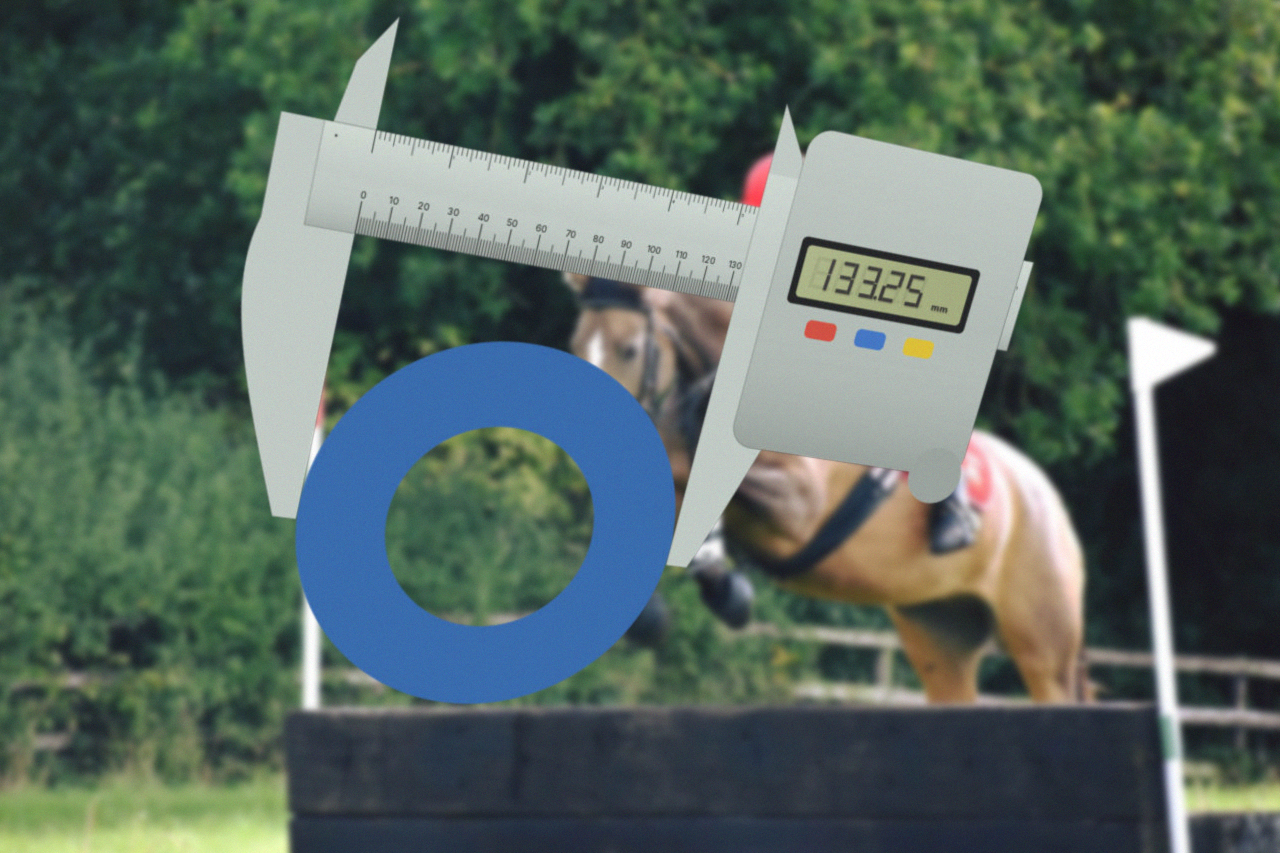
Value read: 133.25 mm
